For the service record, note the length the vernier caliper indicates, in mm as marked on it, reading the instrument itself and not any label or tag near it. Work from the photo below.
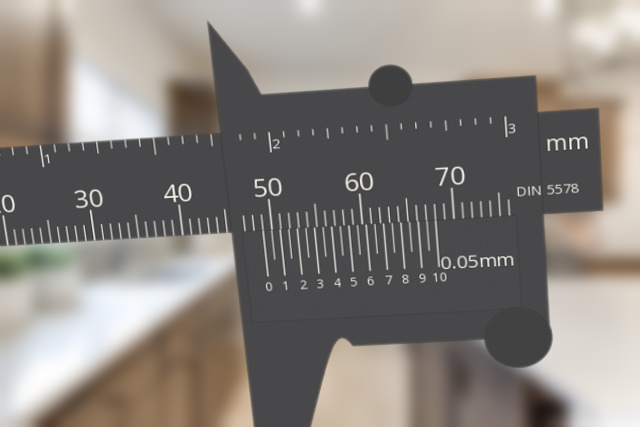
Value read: 49.0 mm
